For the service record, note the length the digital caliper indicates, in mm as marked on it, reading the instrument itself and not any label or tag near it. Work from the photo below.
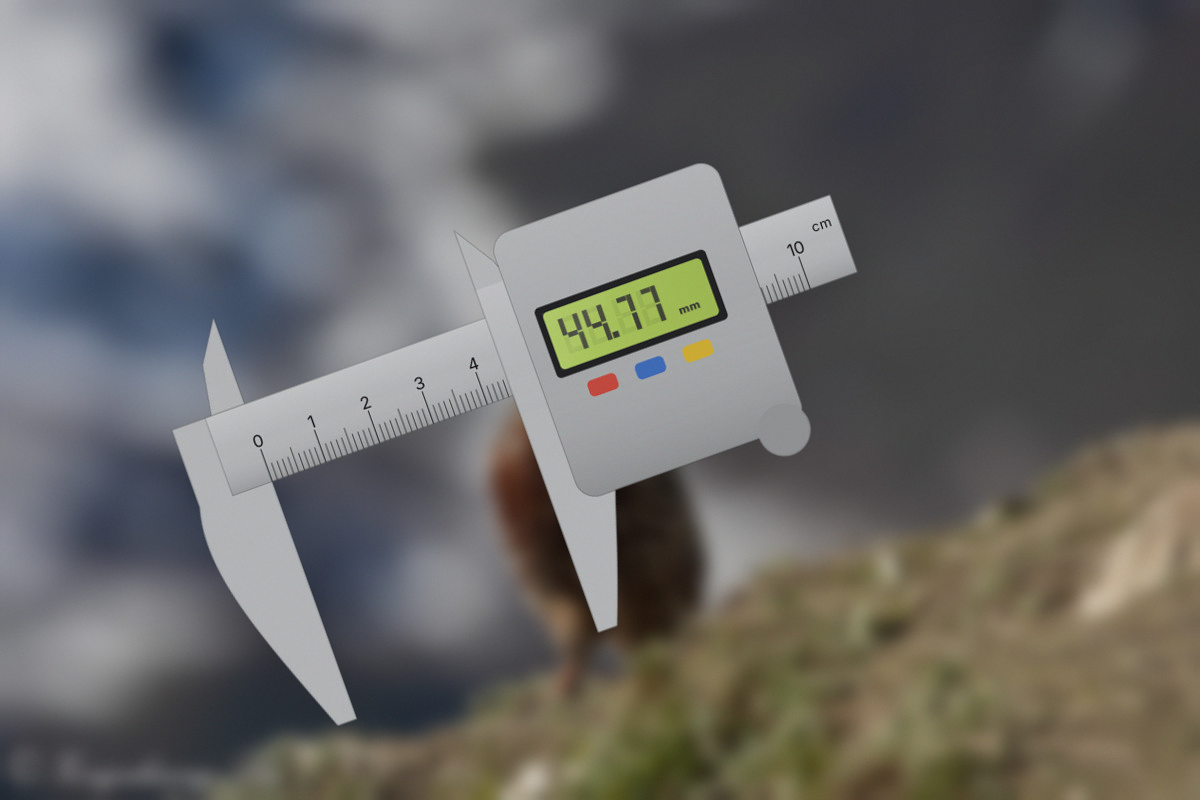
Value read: 44.77 mm
